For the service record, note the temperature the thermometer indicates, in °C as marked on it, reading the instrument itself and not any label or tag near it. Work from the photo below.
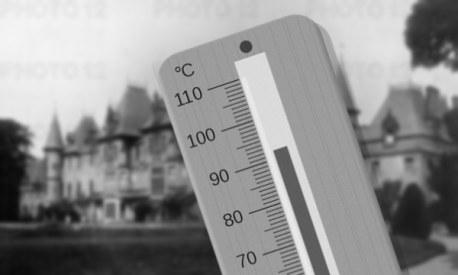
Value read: 92 °C
